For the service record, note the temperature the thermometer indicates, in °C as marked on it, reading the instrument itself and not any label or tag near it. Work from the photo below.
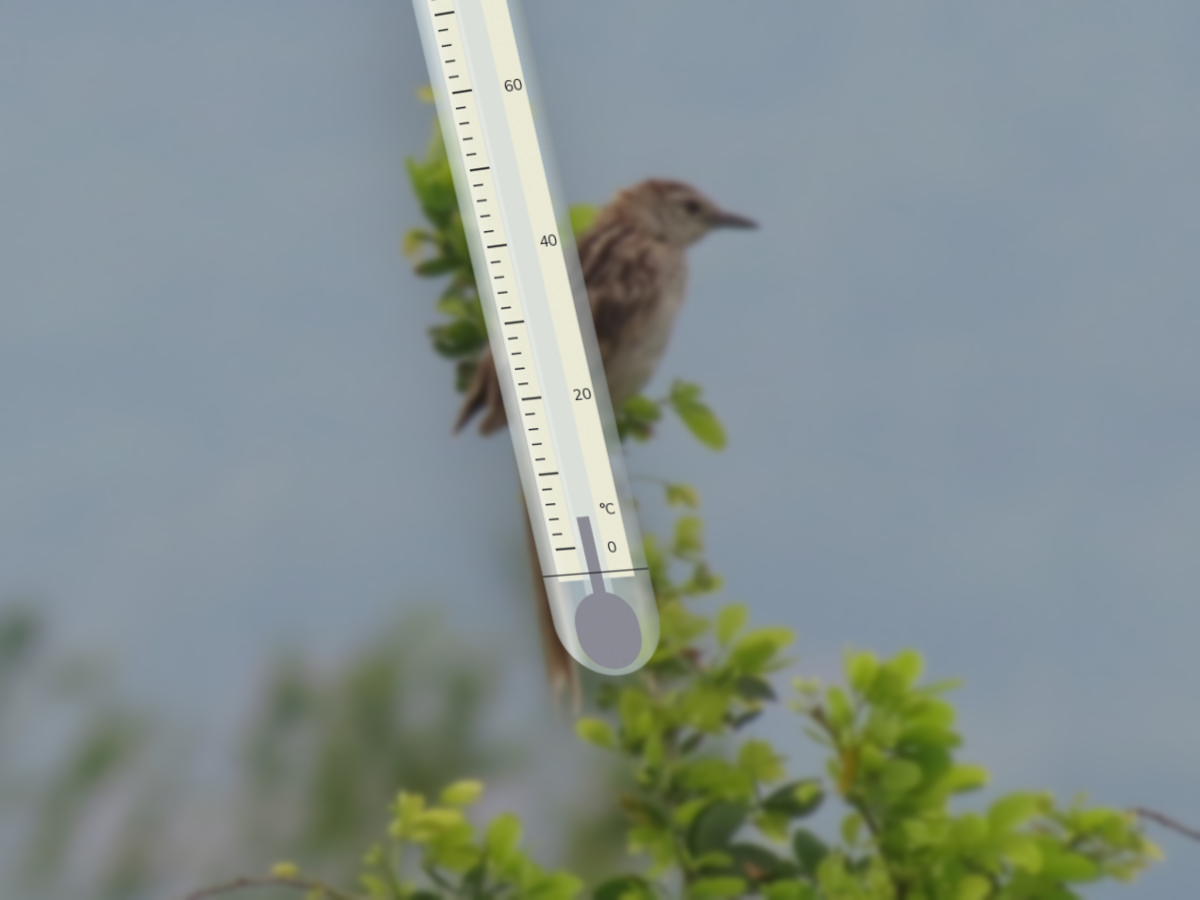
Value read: 4 °C
